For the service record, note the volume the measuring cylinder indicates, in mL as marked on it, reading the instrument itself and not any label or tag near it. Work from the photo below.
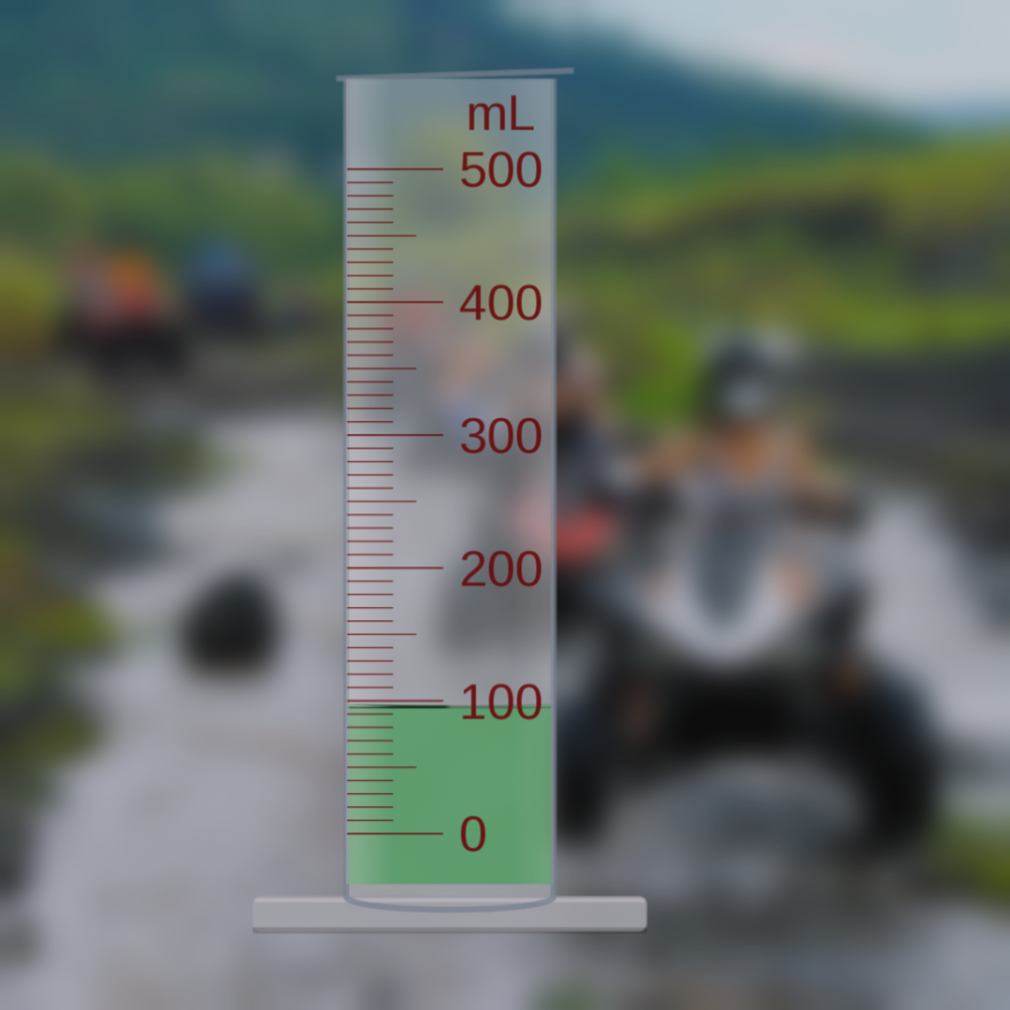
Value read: 95 mL
